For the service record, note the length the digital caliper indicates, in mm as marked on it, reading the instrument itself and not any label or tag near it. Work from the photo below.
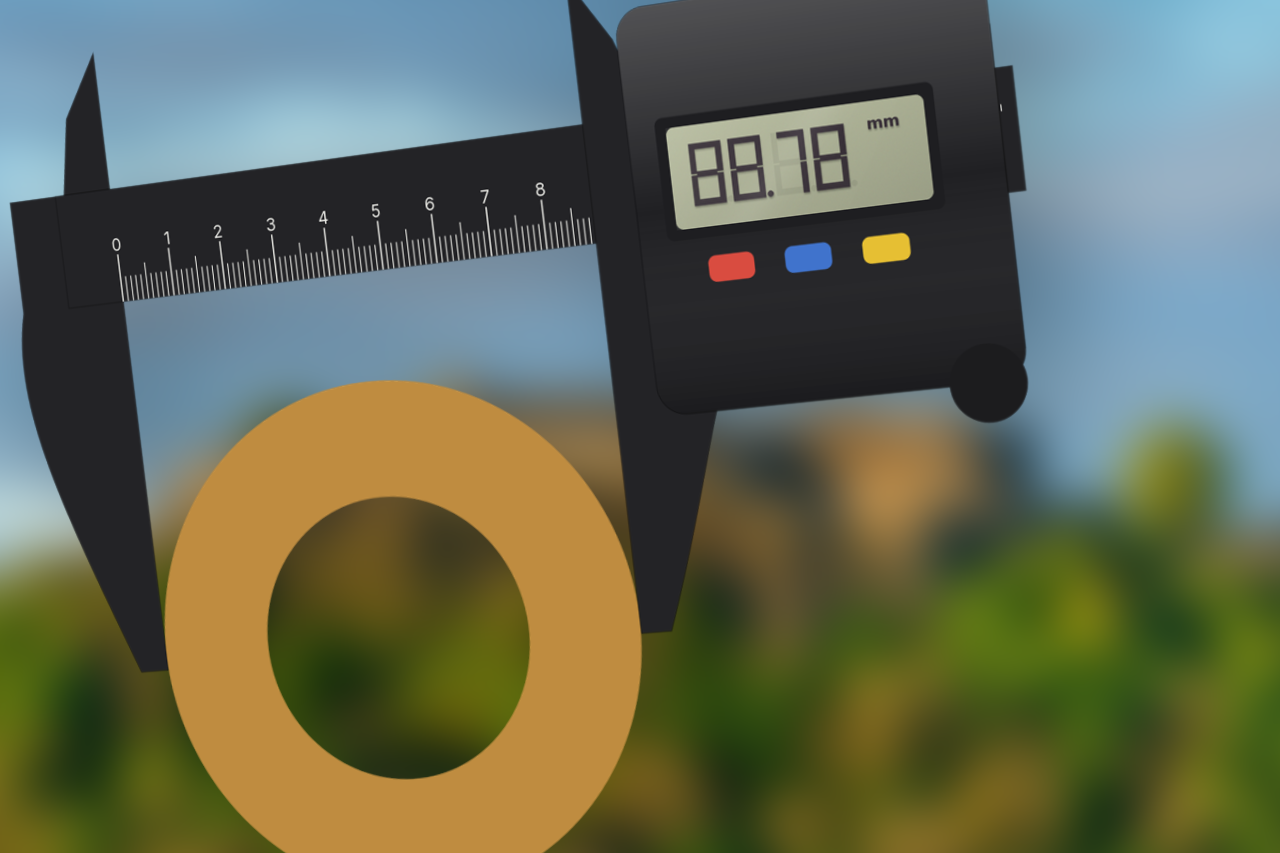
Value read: 88.78 mm
